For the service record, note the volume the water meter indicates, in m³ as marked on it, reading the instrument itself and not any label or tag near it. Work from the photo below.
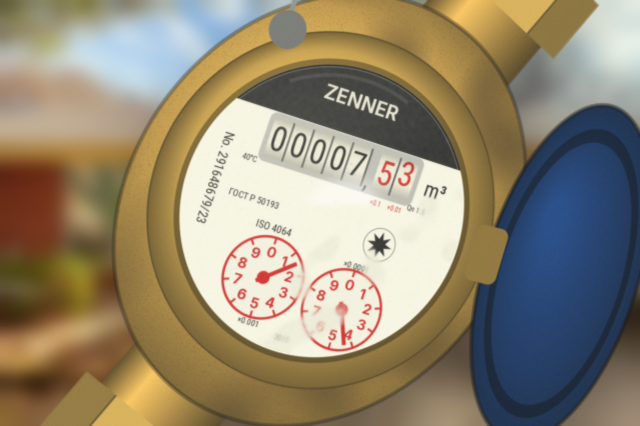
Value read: 7.5314 m³
